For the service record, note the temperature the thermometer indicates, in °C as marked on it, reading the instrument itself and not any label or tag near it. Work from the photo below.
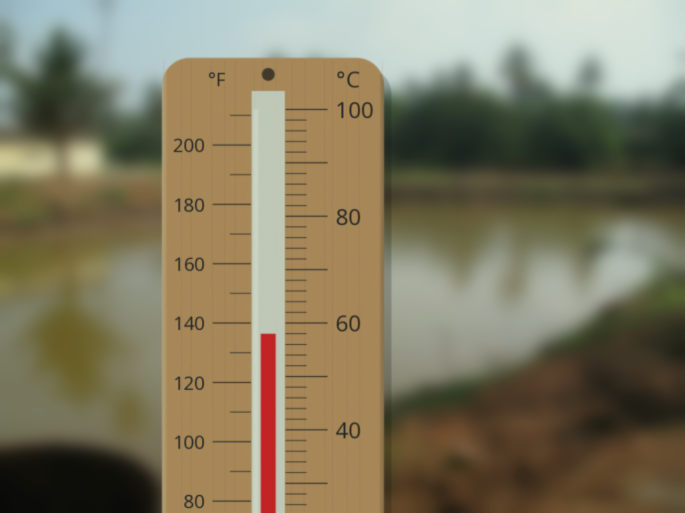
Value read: 58 °C
